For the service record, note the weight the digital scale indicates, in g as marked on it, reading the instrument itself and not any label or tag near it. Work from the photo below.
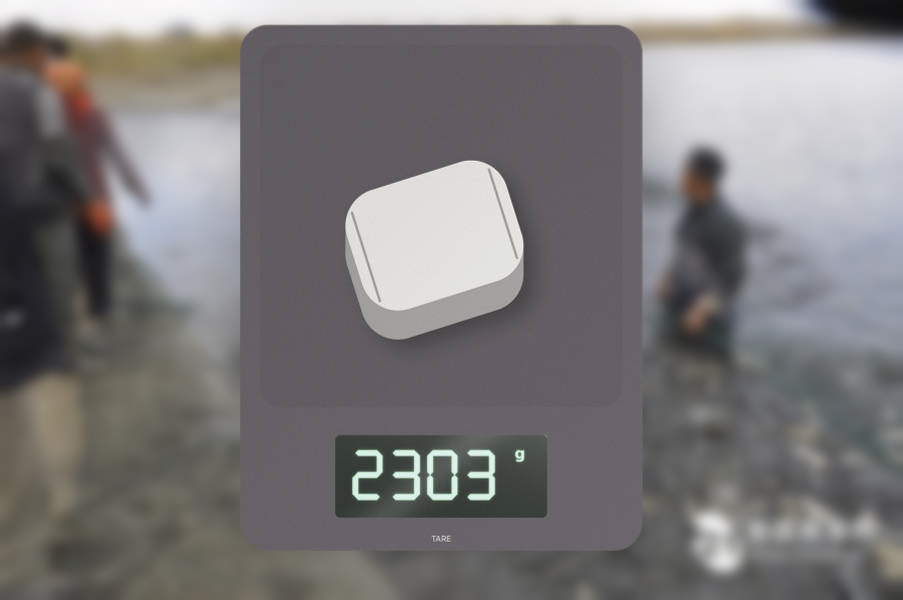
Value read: 2303 g
